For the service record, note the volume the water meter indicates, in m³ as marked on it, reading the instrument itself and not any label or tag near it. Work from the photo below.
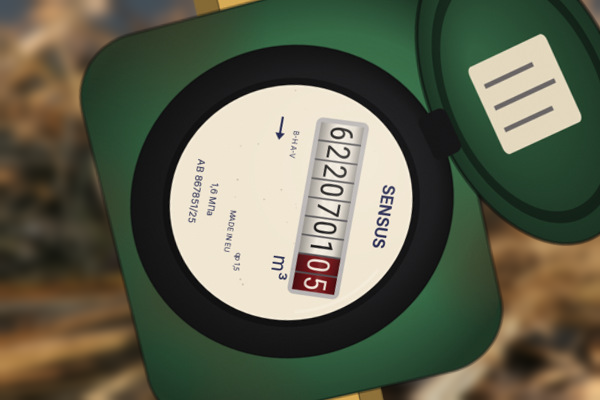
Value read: 6220701.05 m³
